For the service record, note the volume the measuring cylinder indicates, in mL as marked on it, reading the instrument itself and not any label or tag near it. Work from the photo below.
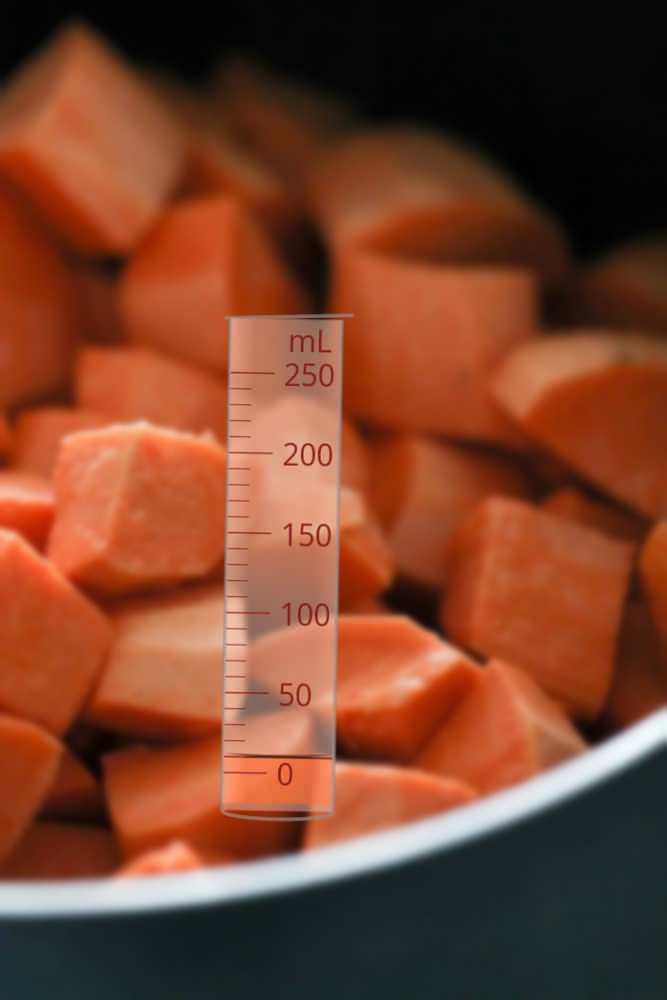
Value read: 10 mL
